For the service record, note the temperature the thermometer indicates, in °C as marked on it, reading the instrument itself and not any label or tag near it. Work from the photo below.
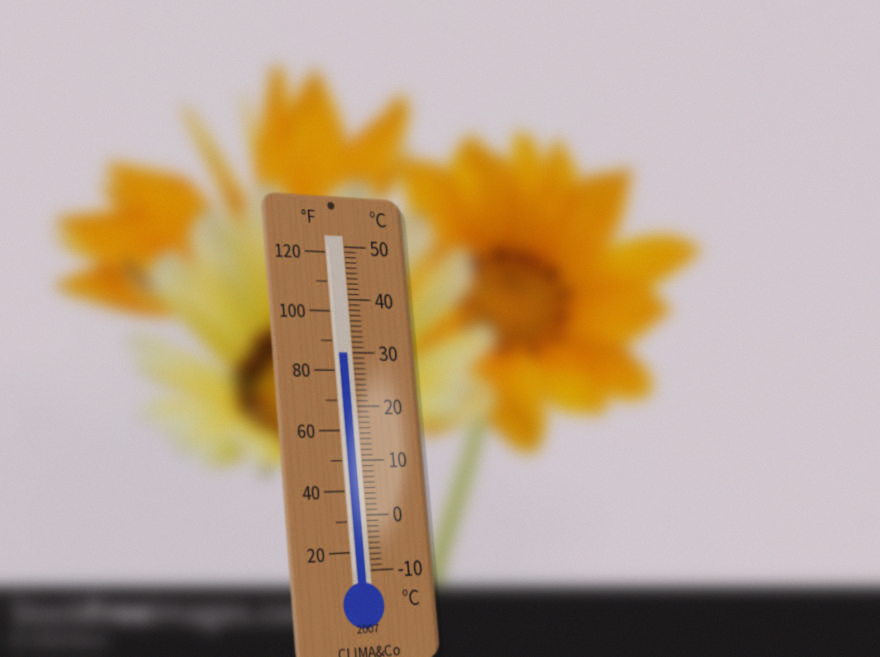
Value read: 30 °C
